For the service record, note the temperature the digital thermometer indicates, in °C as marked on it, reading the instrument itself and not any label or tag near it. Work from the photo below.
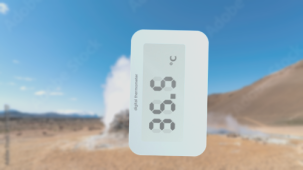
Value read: 35.5 °C
